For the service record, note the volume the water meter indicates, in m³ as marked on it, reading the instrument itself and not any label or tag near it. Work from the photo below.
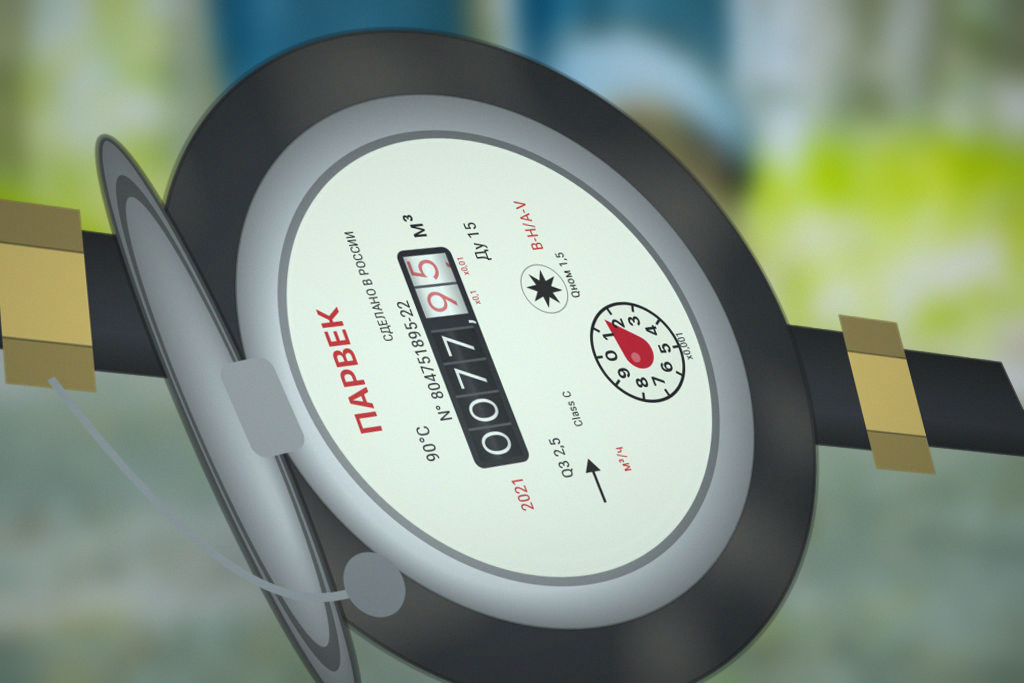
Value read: 77.951 m³
